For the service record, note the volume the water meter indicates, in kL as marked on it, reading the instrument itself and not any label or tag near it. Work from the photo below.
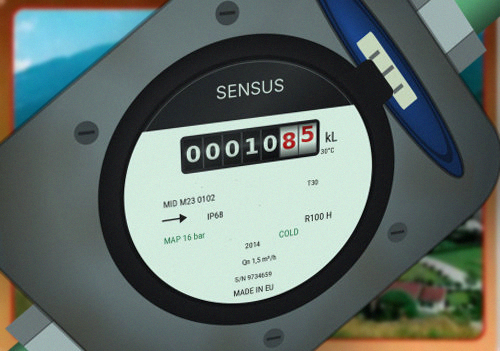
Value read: 10.85 kL
